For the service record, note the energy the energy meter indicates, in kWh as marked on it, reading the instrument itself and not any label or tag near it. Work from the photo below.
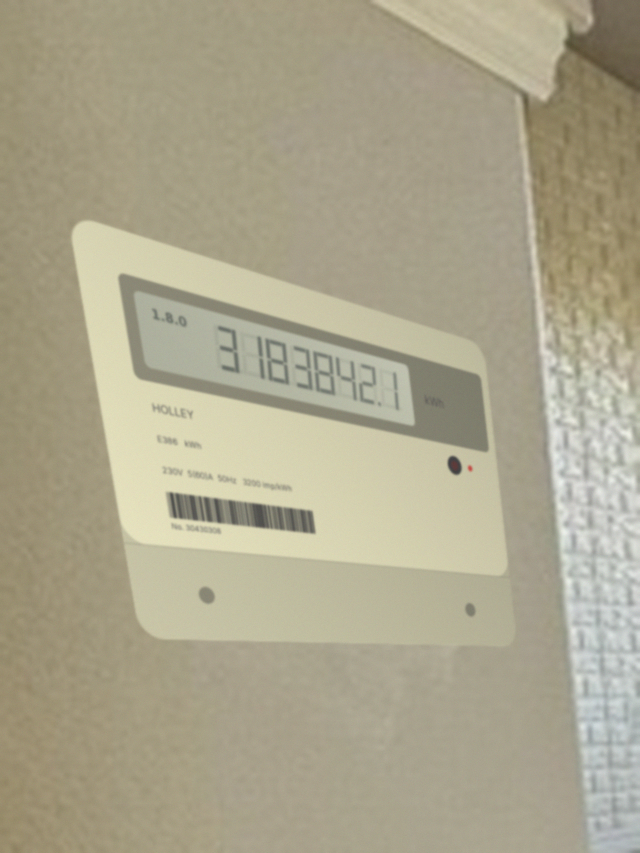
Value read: 3183842.1 kWh
